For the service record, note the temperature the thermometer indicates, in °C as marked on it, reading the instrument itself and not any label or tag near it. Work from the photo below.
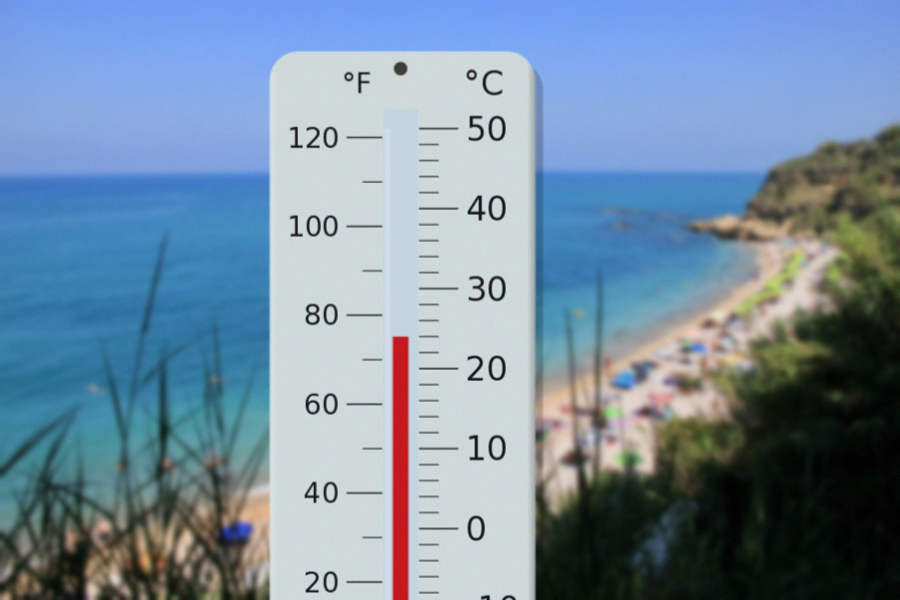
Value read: 24 °C
